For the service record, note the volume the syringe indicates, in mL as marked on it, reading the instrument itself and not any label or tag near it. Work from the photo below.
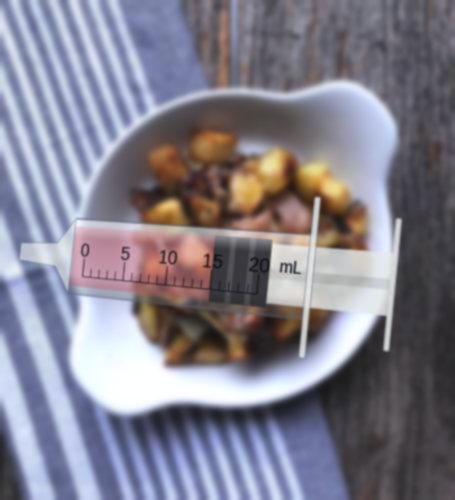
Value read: 15 mL
